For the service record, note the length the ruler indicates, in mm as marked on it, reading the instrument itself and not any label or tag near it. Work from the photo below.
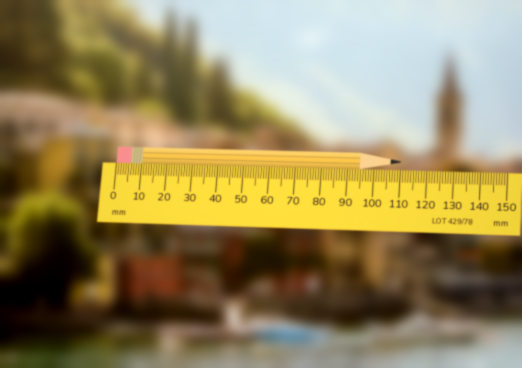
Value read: 110 mm
